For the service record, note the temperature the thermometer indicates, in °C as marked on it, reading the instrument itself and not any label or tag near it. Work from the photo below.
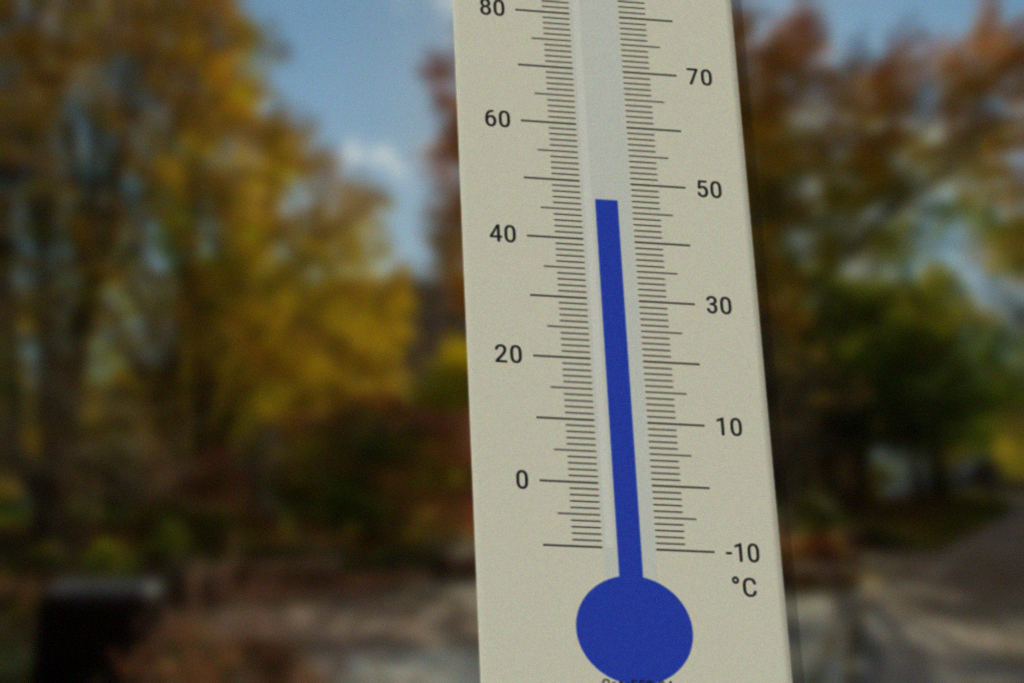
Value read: 47 °C
